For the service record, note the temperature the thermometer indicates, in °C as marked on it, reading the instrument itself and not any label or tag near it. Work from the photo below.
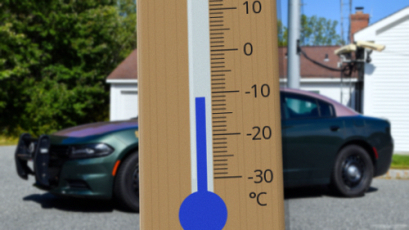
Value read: -11 °C
